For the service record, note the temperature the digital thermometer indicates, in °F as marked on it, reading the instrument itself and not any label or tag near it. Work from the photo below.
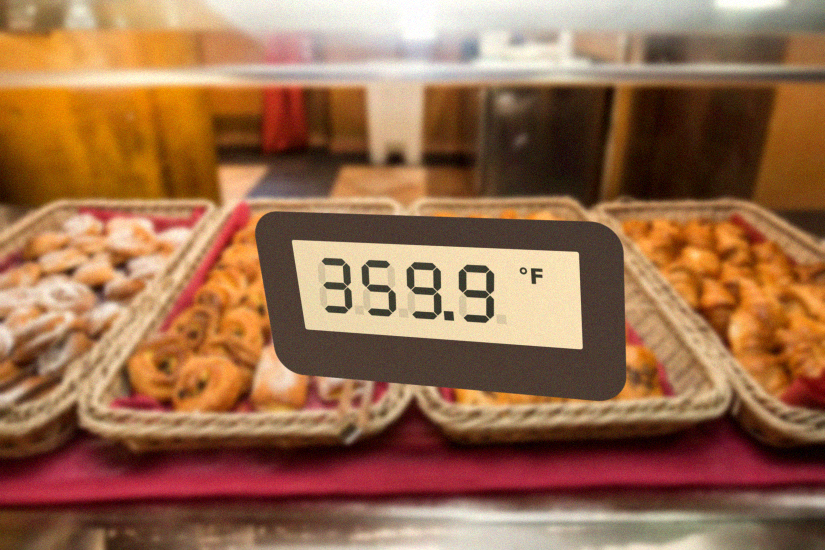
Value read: 359.9 °F
